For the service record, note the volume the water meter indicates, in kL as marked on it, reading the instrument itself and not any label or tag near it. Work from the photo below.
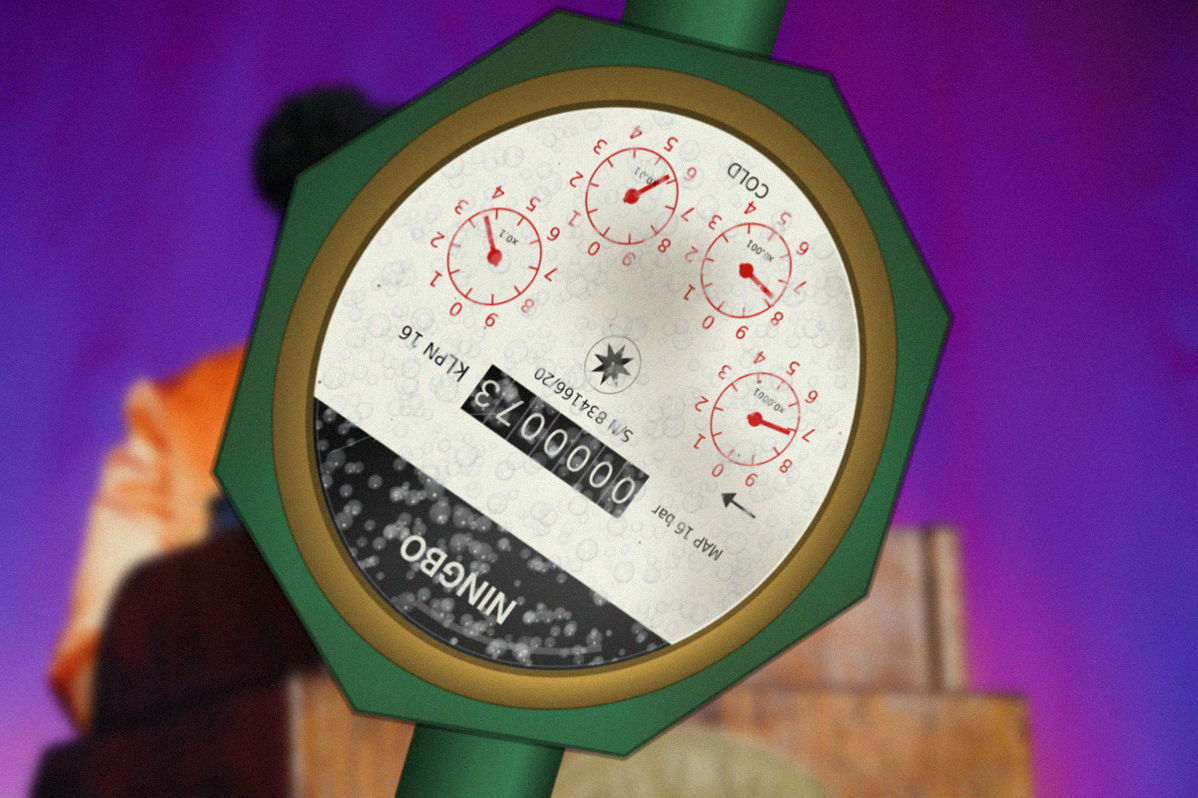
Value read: 73.3577 kL
